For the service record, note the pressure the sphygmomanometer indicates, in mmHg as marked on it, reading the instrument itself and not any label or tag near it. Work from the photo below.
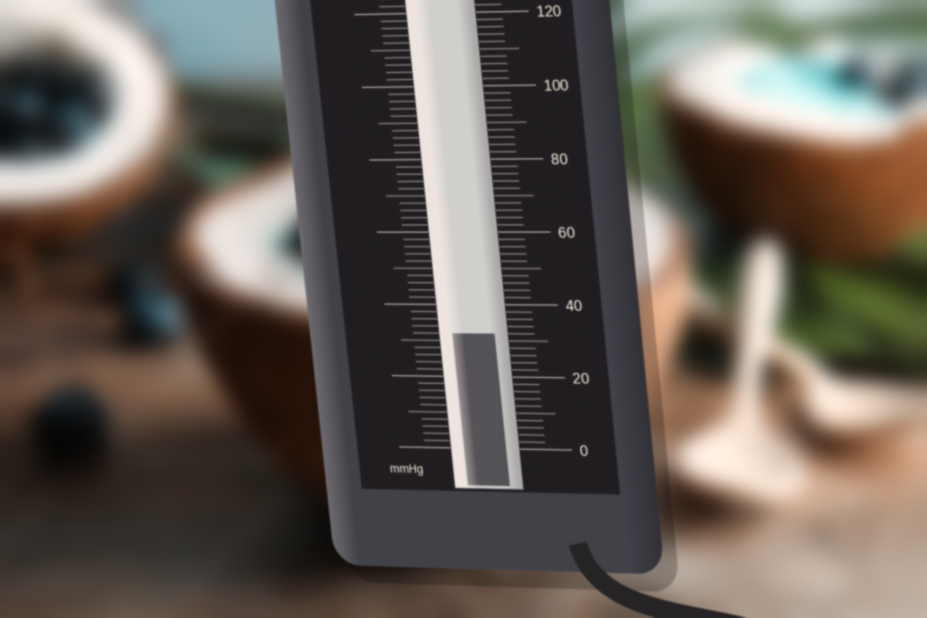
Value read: 32 mmHg
